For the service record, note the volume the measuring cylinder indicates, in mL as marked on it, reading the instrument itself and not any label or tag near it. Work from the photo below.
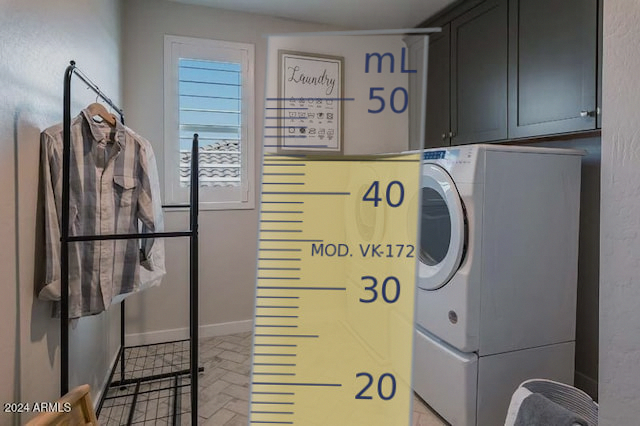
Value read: 43.5 mL
